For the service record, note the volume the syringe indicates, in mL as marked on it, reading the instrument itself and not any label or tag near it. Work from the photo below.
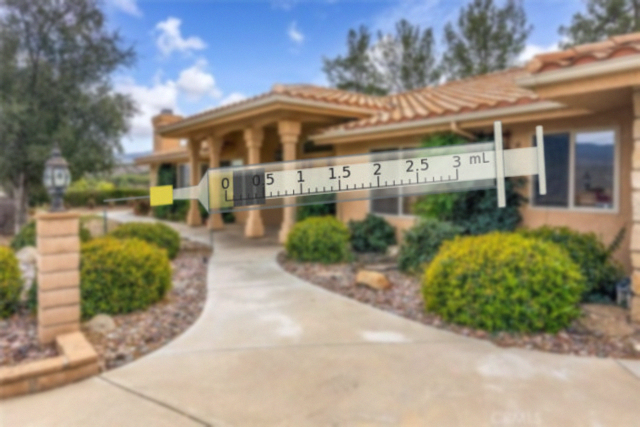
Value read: 0.1 mL
